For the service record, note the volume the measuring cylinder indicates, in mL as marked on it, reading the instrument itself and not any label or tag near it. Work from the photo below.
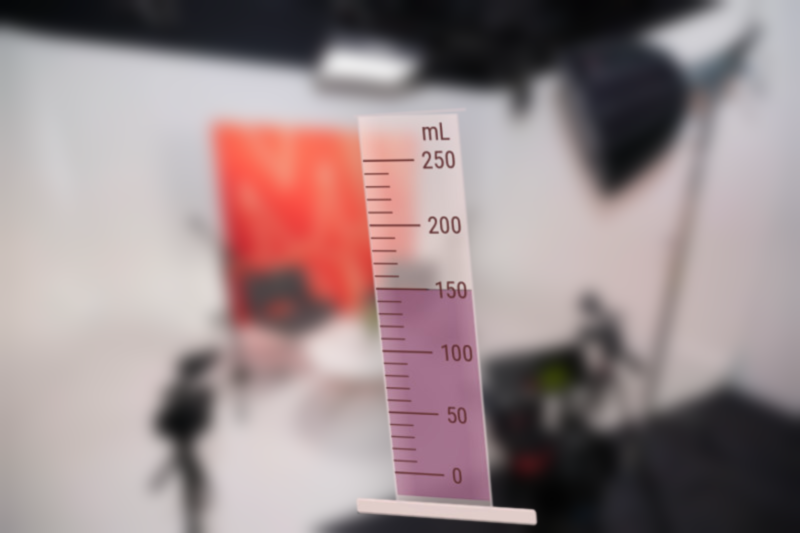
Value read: 150 mL
